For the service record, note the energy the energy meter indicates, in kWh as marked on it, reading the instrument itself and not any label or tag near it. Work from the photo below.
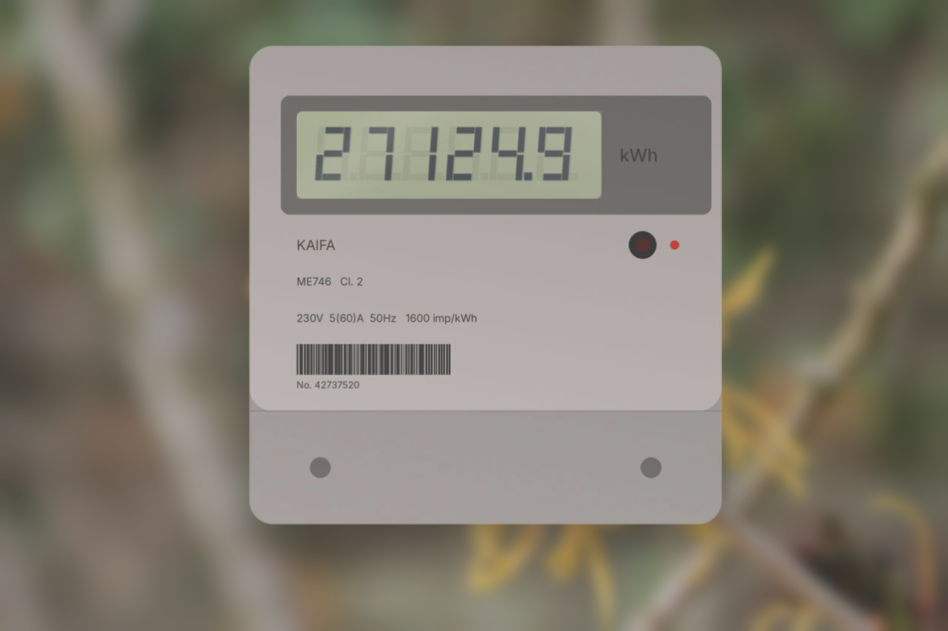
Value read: 27124.9 kWh
